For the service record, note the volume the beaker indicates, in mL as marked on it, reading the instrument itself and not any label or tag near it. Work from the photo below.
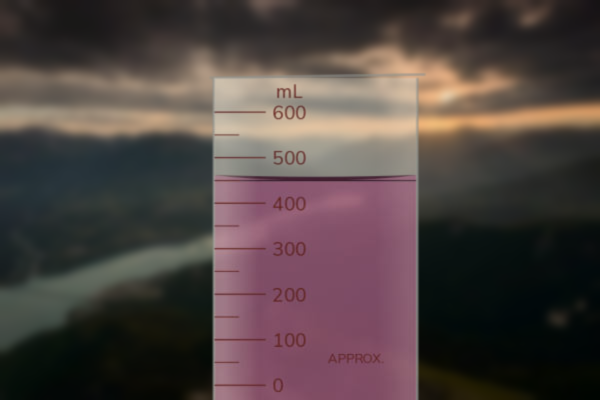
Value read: 450 mL
